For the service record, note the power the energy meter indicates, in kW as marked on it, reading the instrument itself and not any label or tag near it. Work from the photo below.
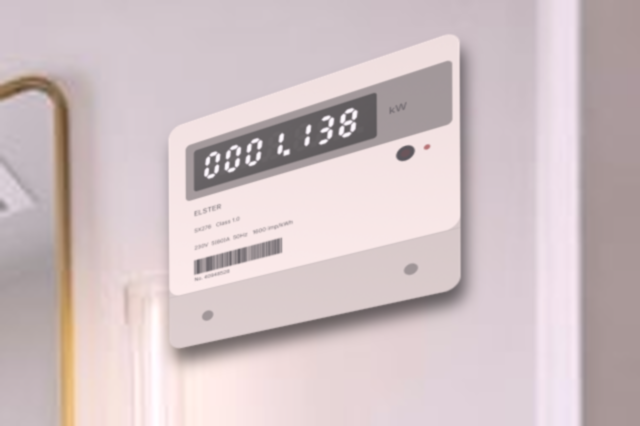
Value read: 1.138 kW
